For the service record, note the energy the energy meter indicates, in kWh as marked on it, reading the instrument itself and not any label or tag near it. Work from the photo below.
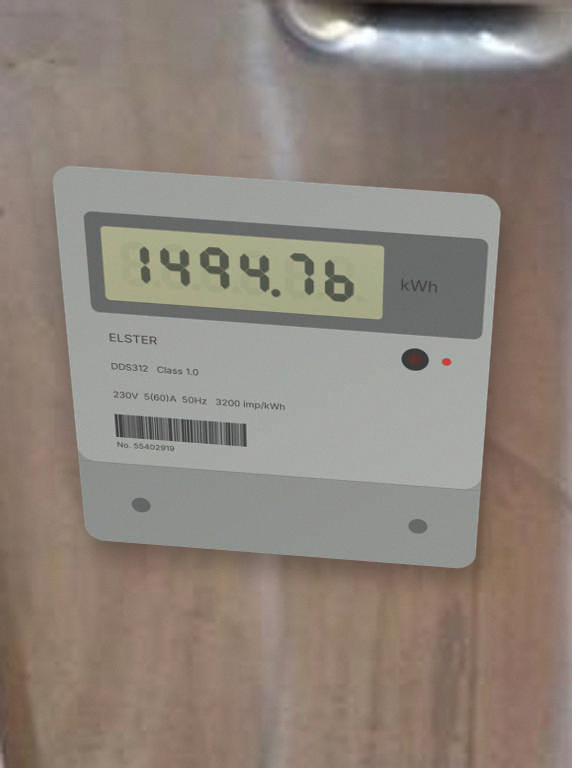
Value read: 1494.76 kWh
